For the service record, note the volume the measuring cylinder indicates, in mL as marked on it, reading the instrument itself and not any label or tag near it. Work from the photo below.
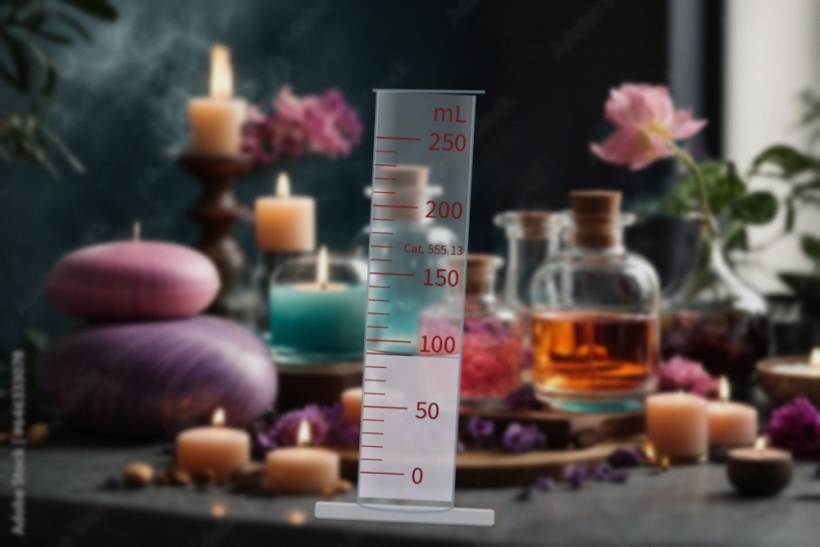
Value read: 90 mL
